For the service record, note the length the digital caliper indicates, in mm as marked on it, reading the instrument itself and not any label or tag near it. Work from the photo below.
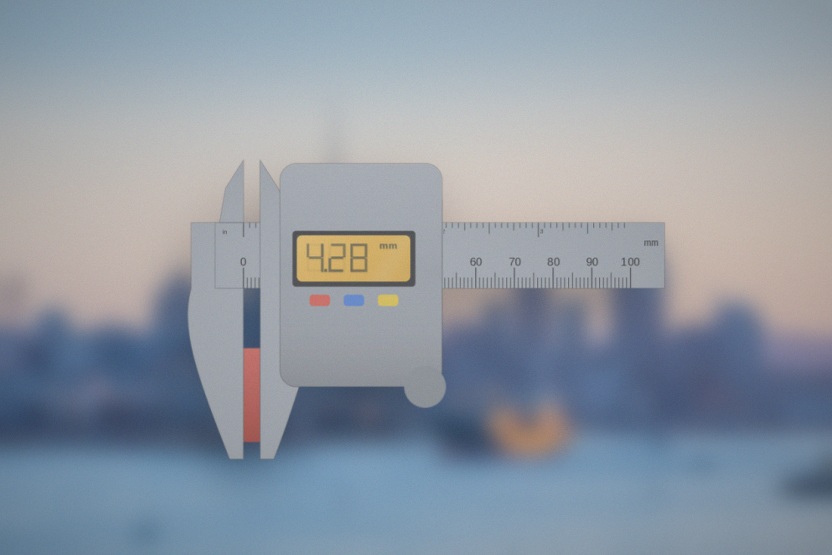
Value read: 4.28 mm
